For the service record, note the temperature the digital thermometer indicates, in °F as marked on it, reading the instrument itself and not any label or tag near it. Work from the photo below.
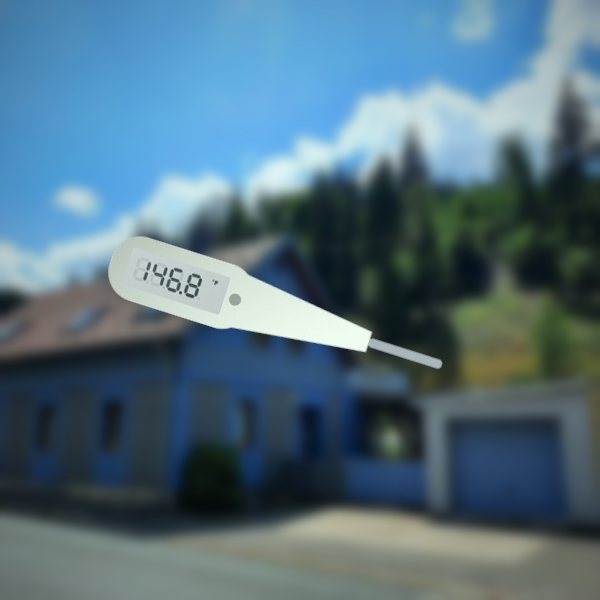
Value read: 146.8 °F
